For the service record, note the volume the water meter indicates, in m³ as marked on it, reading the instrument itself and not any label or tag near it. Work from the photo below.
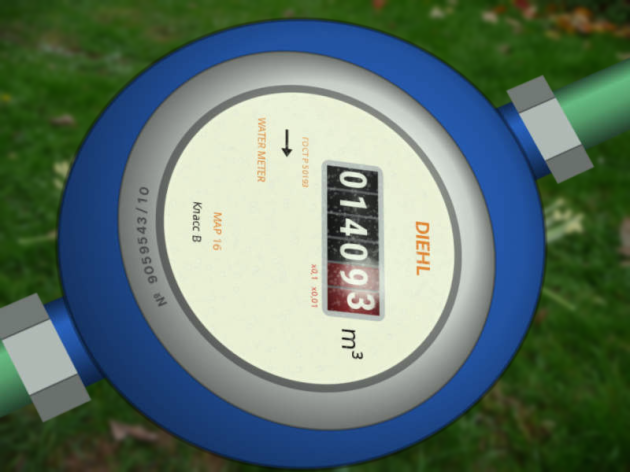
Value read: 140.93 m³
